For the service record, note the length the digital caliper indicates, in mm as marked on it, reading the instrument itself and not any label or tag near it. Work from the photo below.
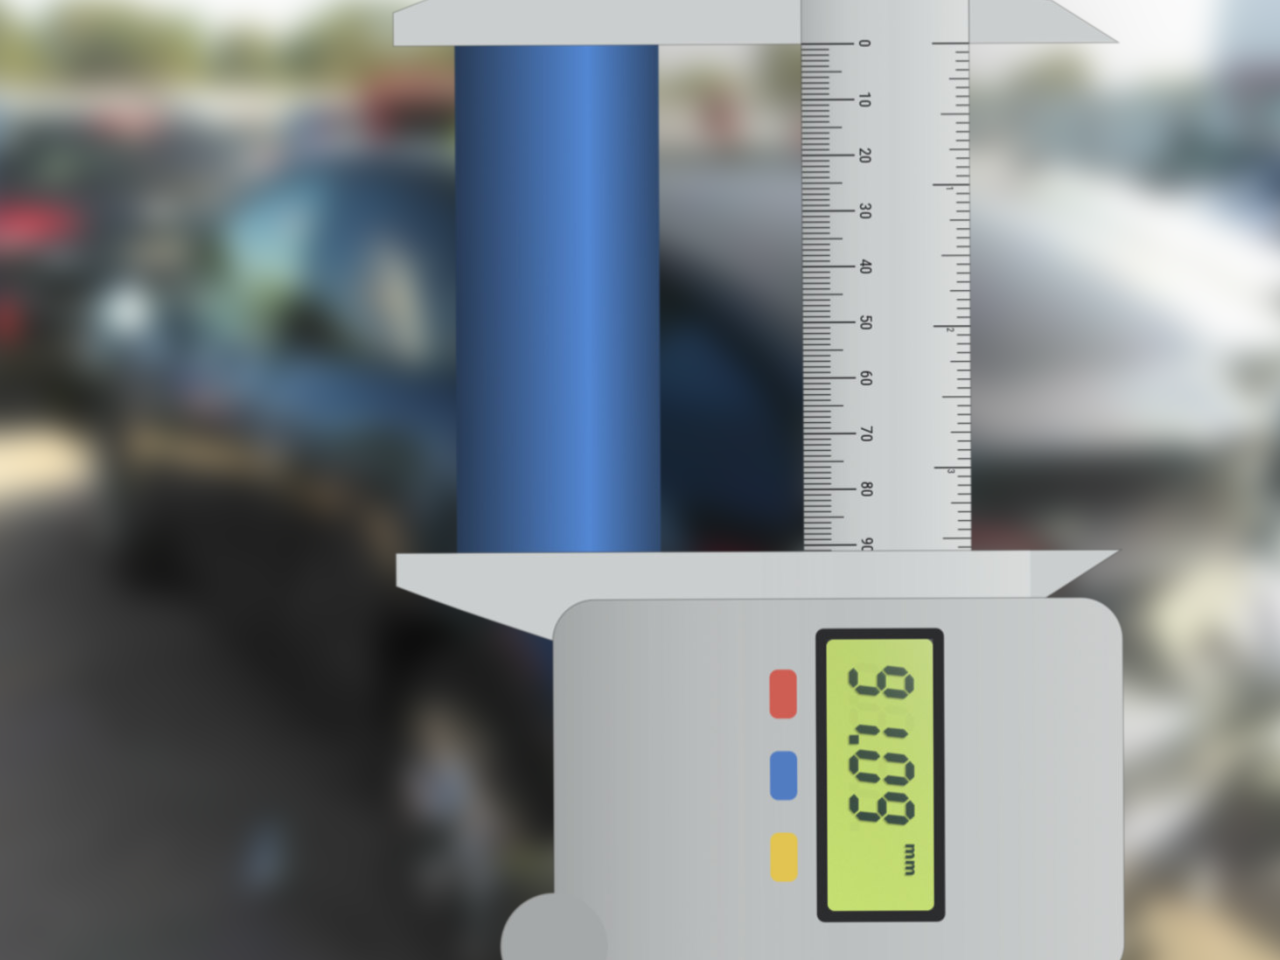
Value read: 91.09 mm
